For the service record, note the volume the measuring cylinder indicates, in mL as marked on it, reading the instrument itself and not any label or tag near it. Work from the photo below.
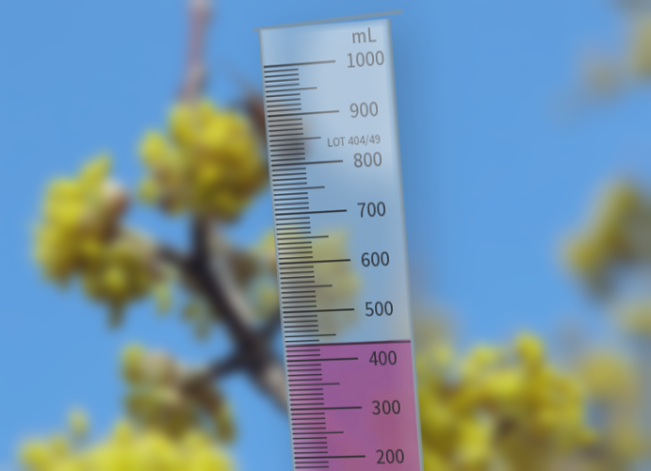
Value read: 430 mL
